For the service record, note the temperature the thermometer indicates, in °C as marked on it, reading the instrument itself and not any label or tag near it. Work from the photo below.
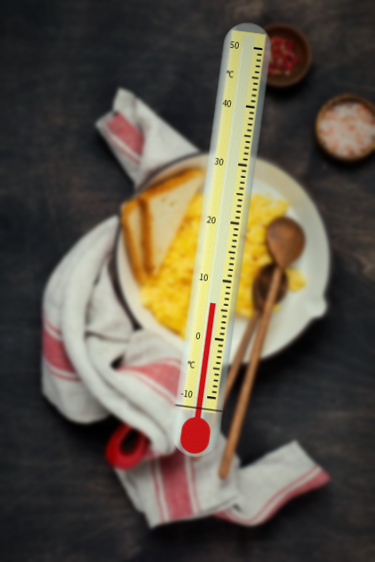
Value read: 6 °C
